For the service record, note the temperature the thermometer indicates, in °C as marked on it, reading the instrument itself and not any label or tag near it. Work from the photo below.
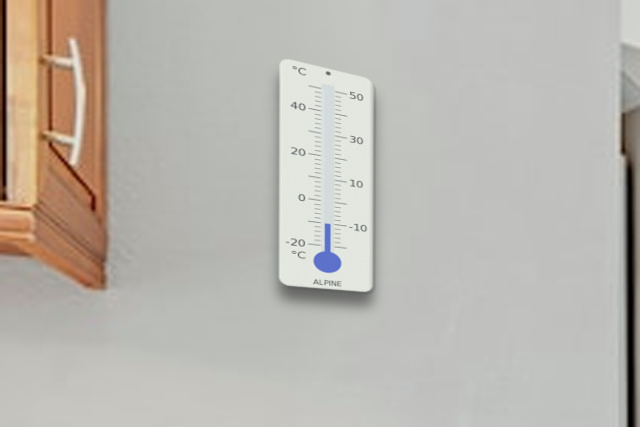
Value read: -10 °C
